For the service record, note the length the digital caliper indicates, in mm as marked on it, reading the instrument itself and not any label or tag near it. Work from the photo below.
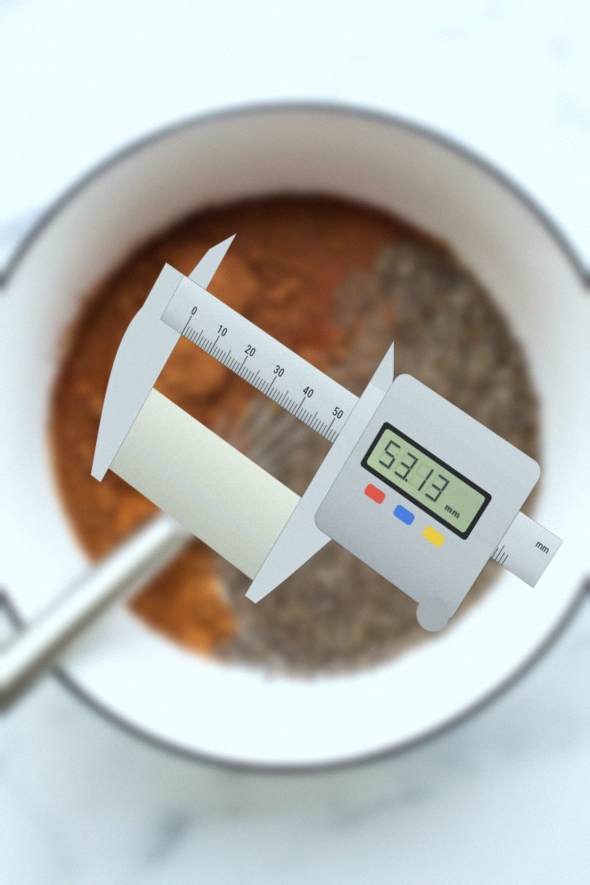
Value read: 53.13 mm
